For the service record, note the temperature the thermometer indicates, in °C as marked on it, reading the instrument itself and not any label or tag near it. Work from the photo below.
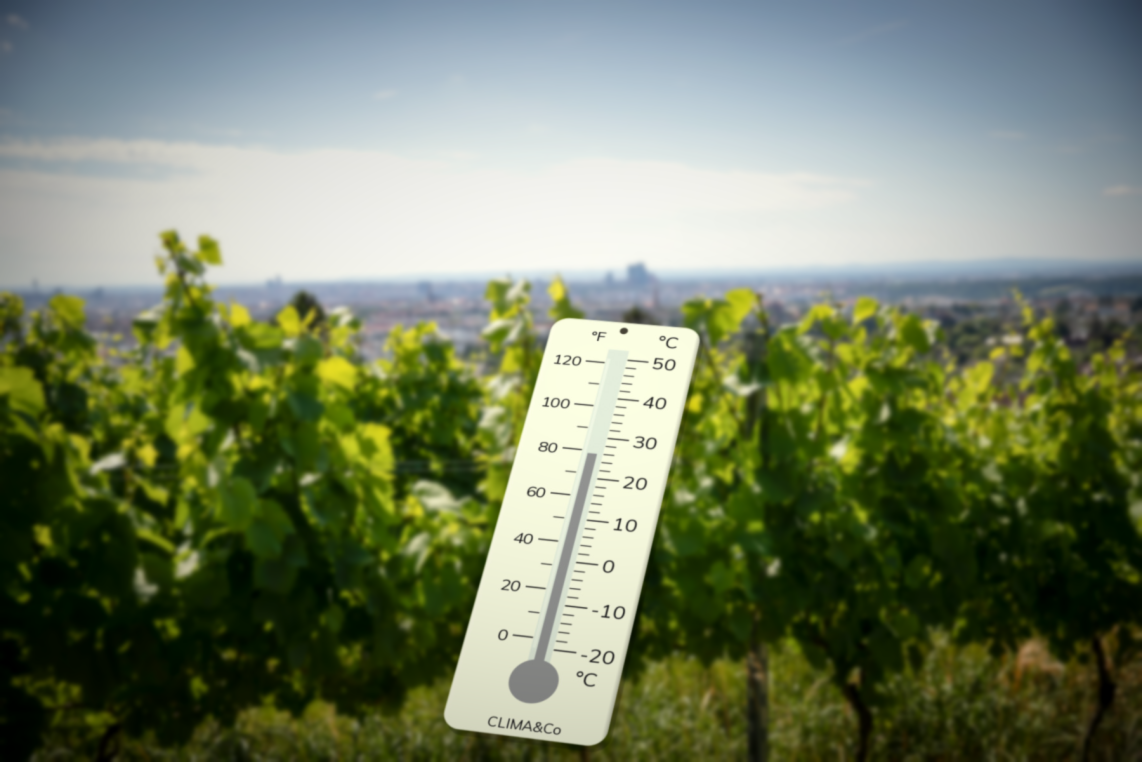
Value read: 26 °C
